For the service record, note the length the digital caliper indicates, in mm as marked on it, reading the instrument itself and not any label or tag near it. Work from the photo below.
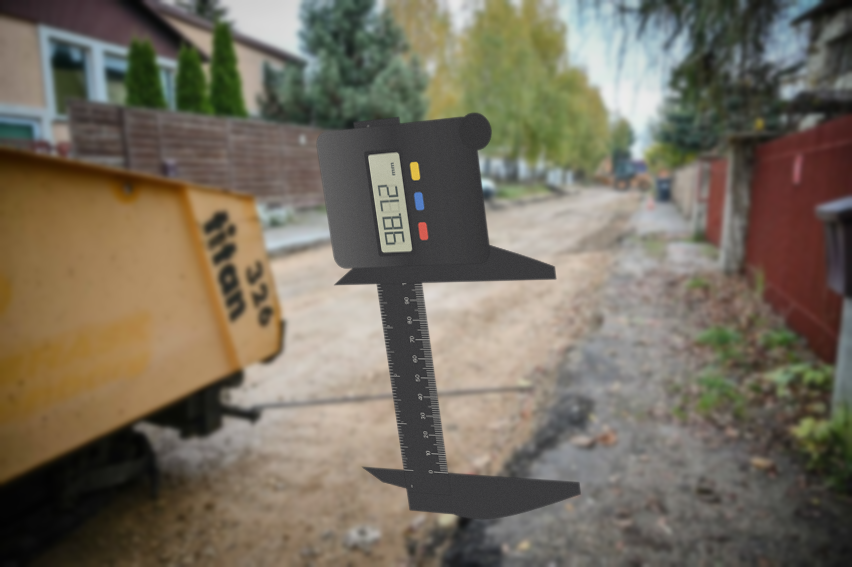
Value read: 98.72 mm
